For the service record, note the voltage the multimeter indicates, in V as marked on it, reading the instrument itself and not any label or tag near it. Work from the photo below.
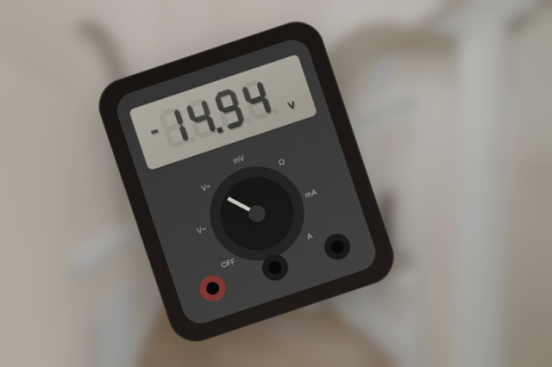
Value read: -14.94 V
